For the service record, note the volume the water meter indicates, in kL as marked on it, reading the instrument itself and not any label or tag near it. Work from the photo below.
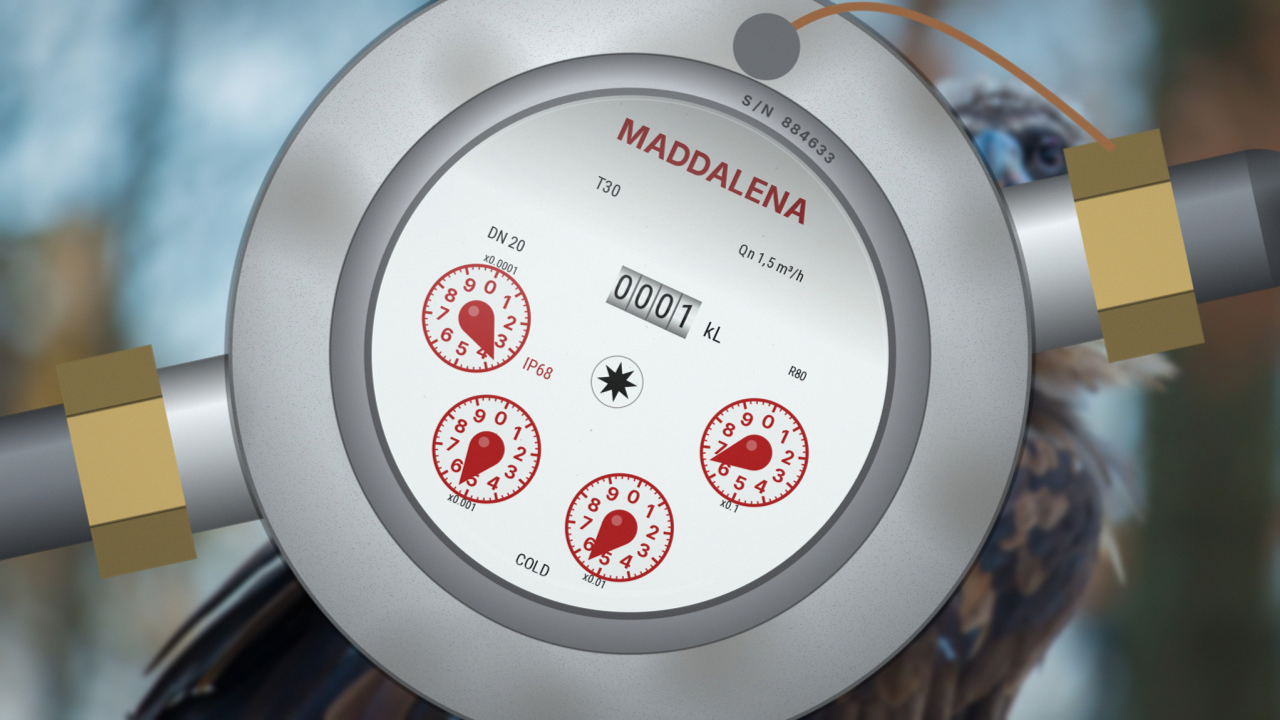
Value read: 1.6553 kL
